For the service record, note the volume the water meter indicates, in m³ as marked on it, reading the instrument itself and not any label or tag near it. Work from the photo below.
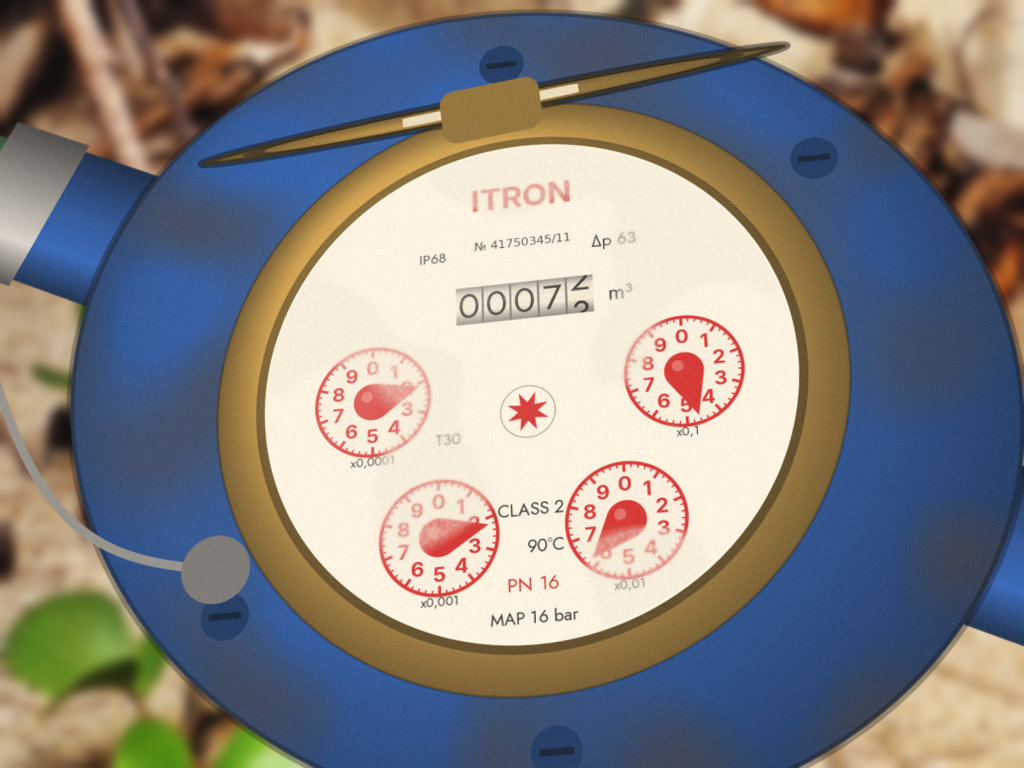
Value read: 72.4622 m³
